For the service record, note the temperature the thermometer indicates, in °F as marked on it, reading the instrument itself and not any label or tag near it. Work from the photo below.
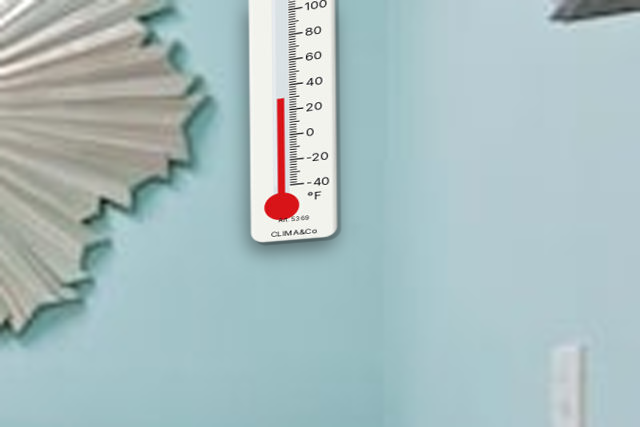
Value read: 30 °F
